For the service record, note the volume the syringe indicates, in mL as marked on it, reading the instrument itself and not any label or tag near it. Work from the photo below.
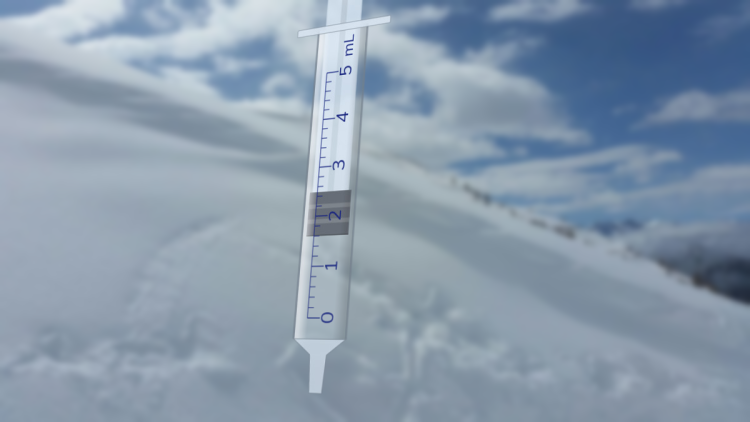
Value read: 1.6 mL
